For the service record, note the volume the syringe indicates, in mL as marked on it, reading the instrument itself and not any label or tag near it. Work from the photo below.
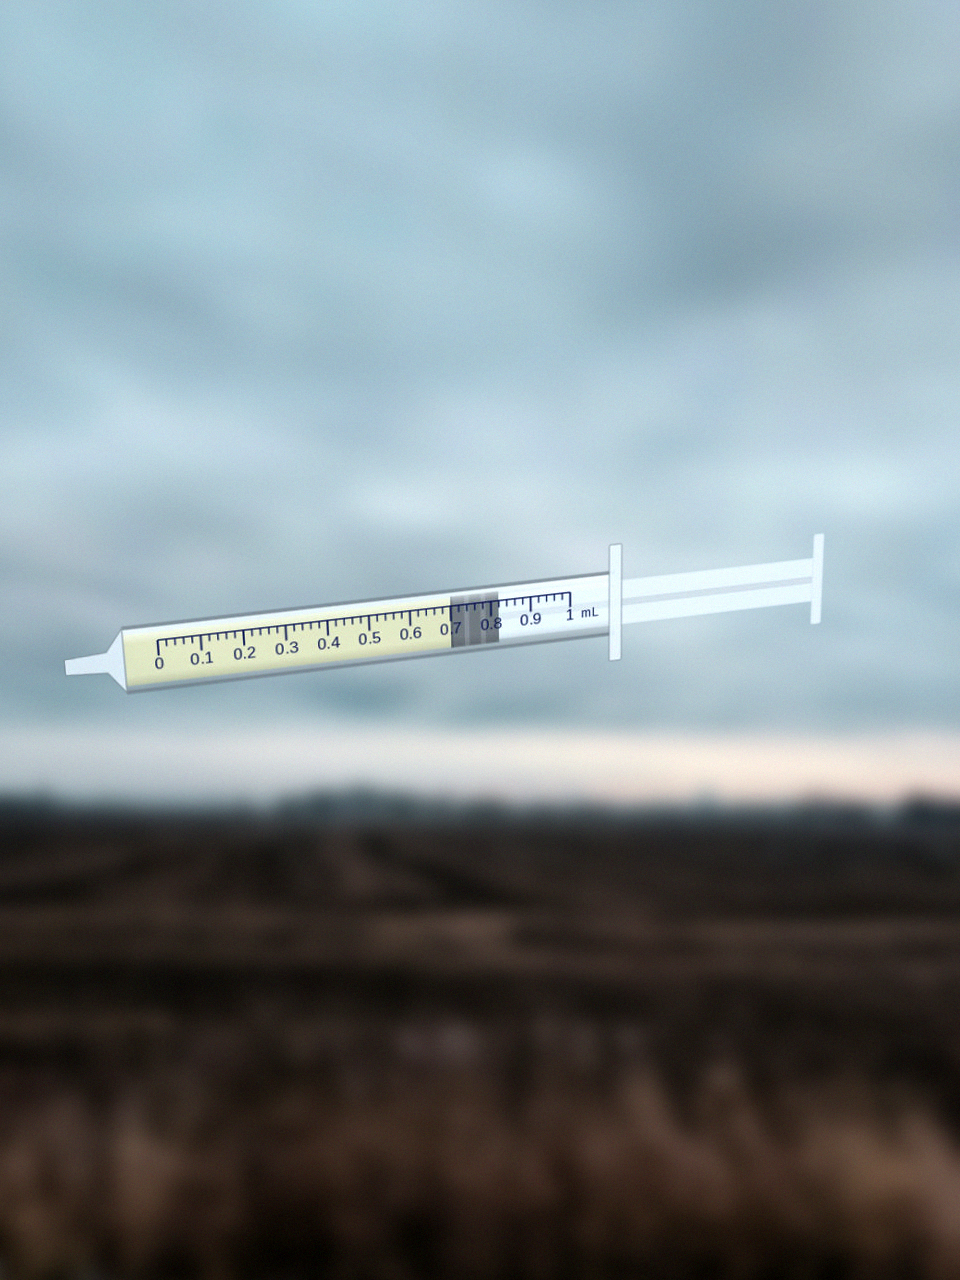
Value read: 0.7 mL
